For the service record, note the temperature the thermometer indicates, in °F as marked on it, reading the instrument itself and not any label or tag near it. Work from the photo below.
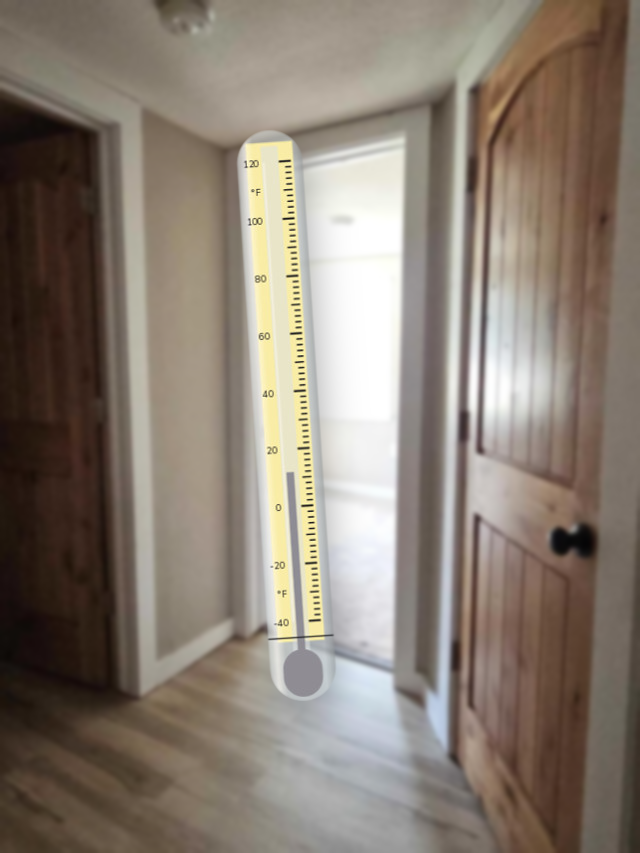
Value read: 12 °F
